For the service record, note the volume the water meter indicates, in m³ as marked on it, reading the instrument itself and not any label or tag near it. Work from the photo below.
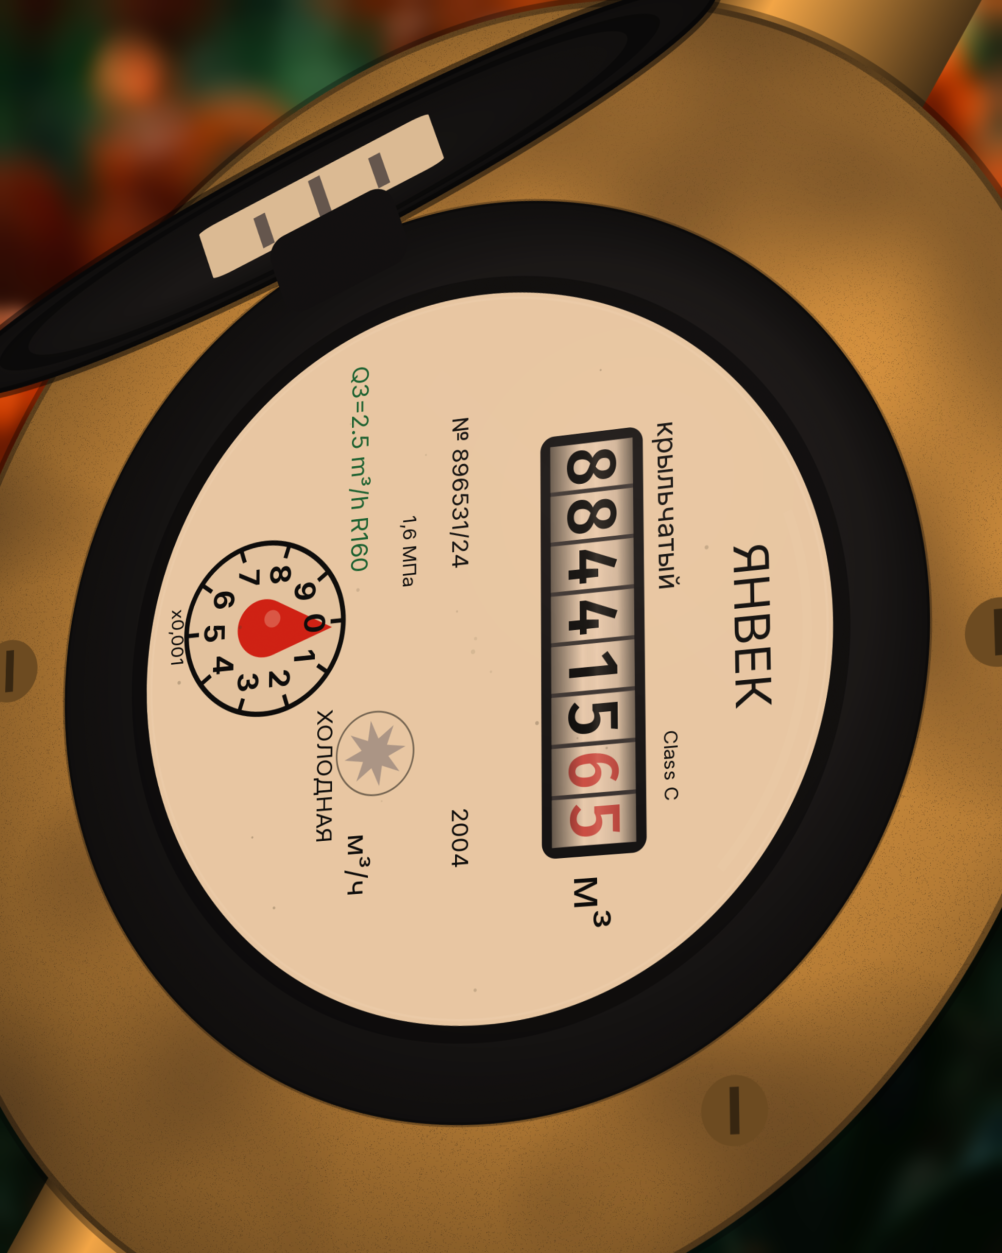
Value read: 884415.650 m³
